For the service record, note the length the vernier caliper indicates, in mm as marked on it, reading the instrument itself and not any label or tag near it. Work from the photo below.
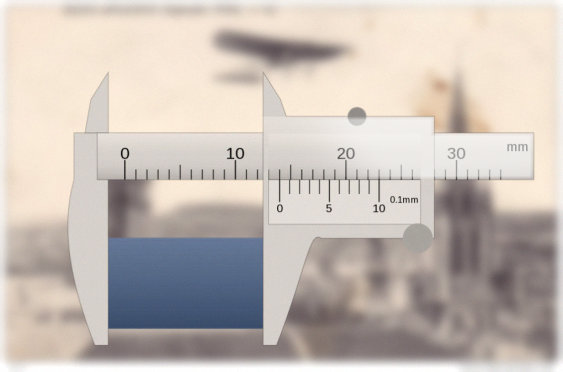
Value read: 14.0 mm
